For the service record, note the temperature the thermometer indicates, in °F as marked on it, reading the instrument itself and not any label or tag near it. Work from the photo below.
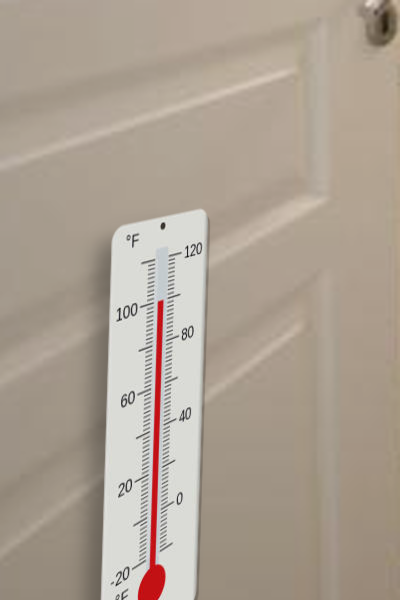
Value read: 100 °F
